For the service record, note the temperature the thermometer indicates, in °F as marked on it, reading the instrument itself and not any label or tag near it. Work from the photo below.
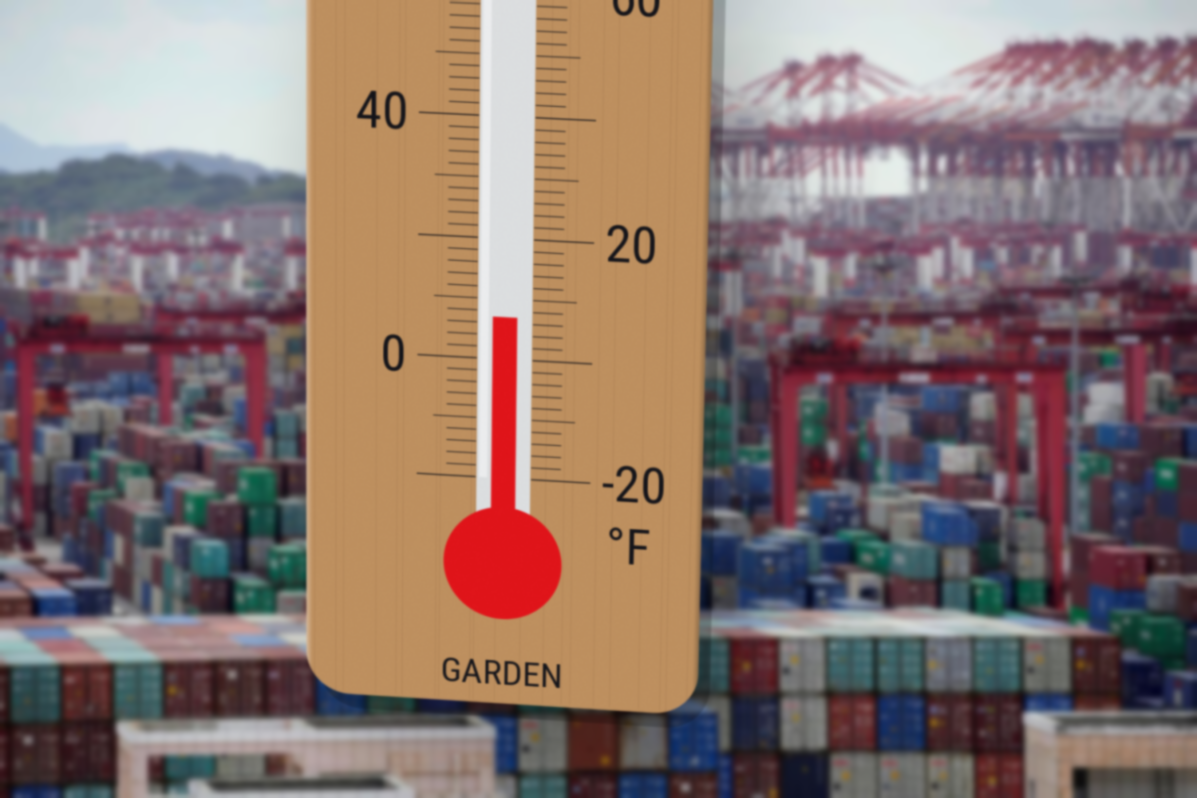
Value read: 7 °F
